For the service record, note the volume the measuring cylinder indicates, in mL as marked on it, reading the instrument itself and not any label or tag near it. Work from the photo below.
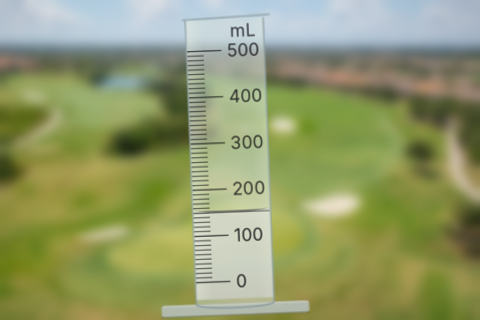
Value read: 150 mL
